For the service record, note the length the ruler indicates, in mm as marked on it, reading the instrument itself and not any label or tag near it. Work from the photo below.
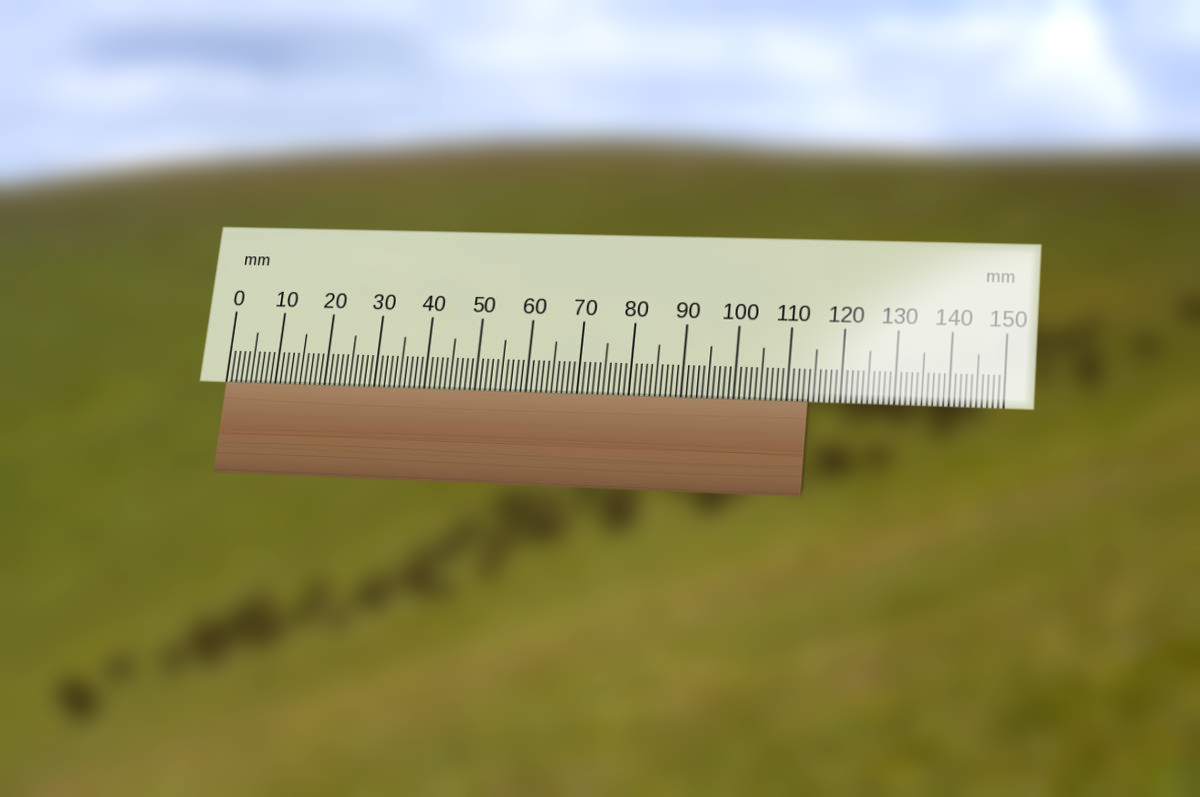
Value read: 114 mm
